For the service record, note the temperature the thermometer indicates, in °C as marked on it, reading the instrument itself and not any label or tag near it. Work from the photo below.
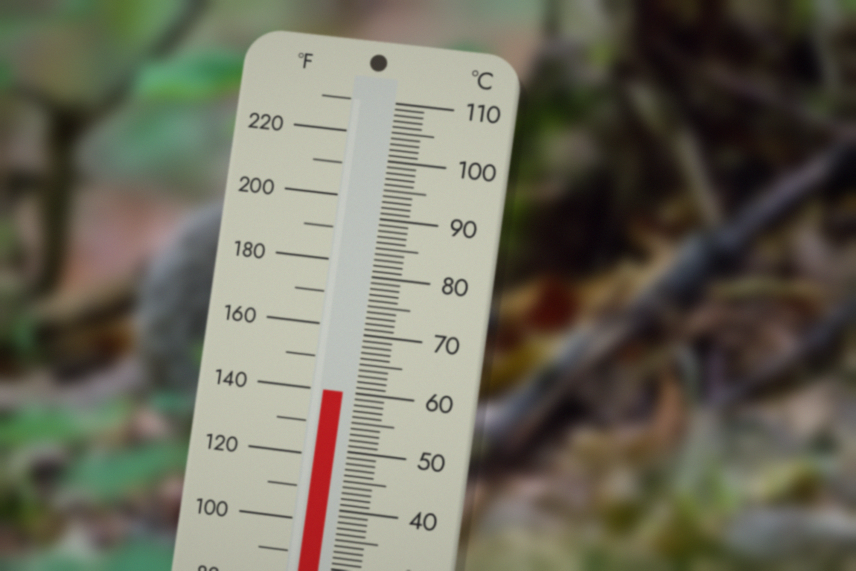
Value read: 60 °C
